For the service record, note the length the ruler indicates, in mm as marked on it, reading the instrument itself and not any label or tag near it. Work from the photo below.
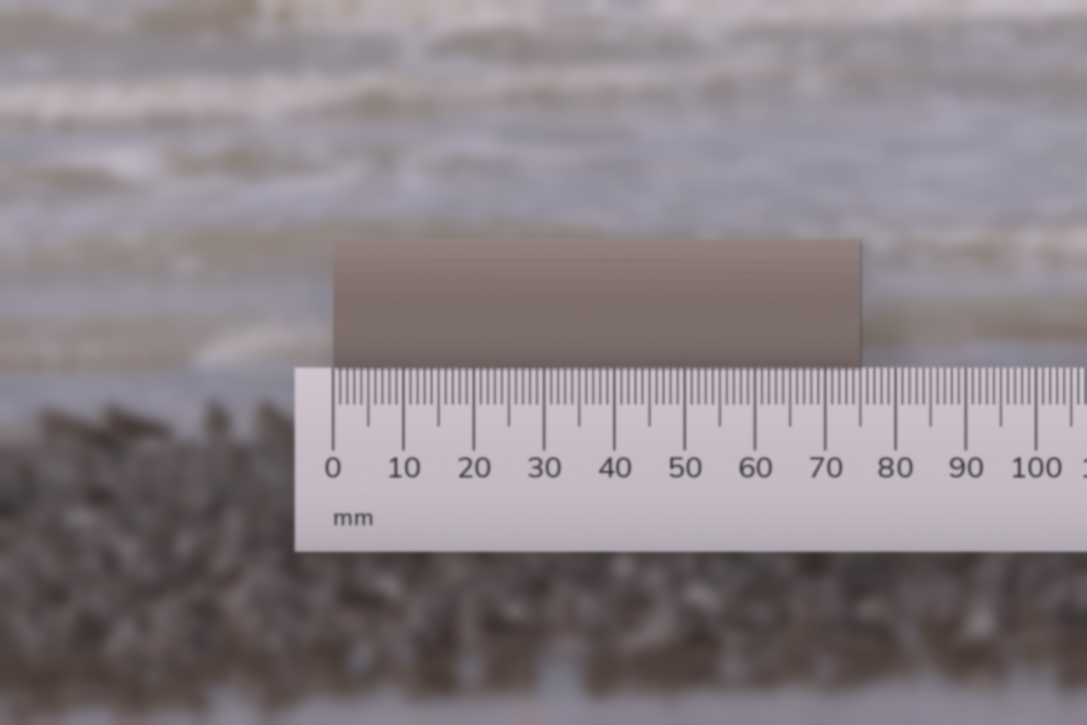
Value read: 75 mm
